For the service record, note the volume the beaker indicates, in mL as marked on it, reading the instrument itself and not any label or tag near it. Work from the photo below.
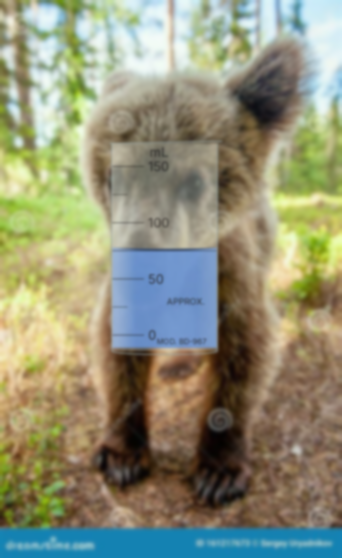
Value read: 75 mL
